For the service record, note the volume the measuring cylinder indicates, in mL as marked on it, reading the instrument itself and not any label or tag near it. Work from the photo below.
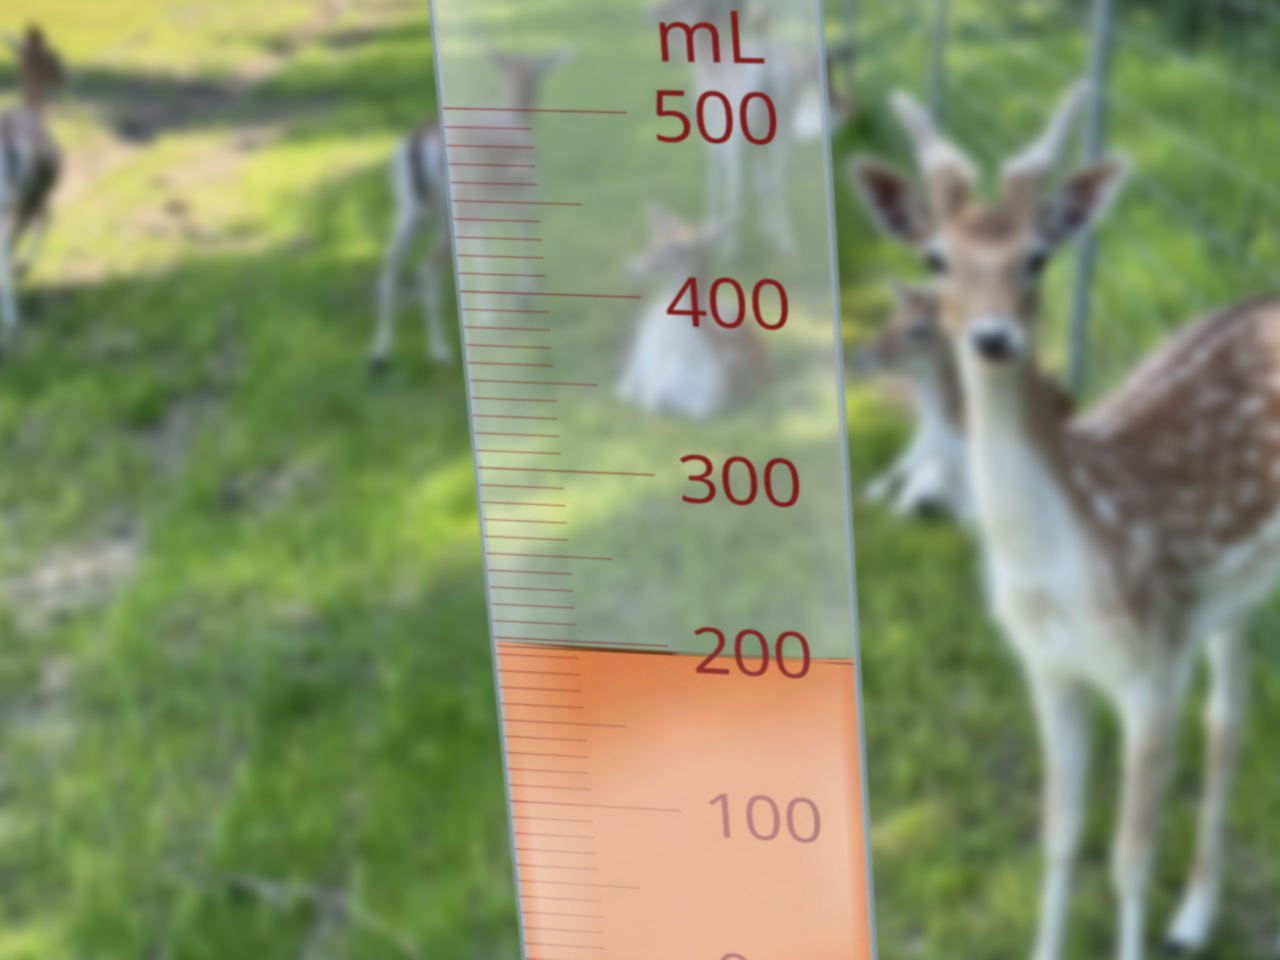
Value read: 195 mL
